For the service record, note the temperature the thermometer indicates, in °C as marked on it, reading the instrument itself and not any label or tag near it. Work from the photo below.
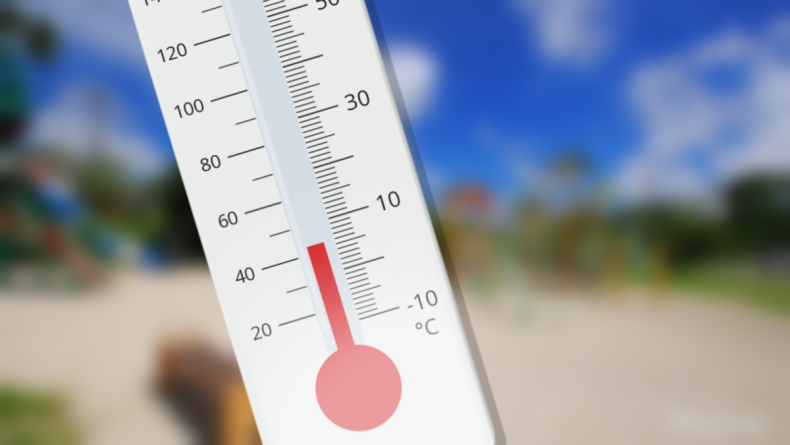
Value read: 6 °C
